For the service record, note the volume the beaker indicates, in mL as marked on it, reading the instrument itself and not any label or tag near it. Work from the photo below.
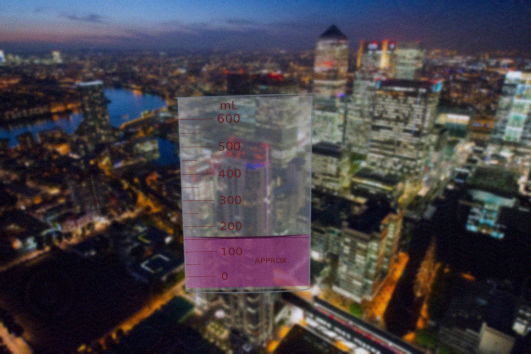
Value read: 150 mL
